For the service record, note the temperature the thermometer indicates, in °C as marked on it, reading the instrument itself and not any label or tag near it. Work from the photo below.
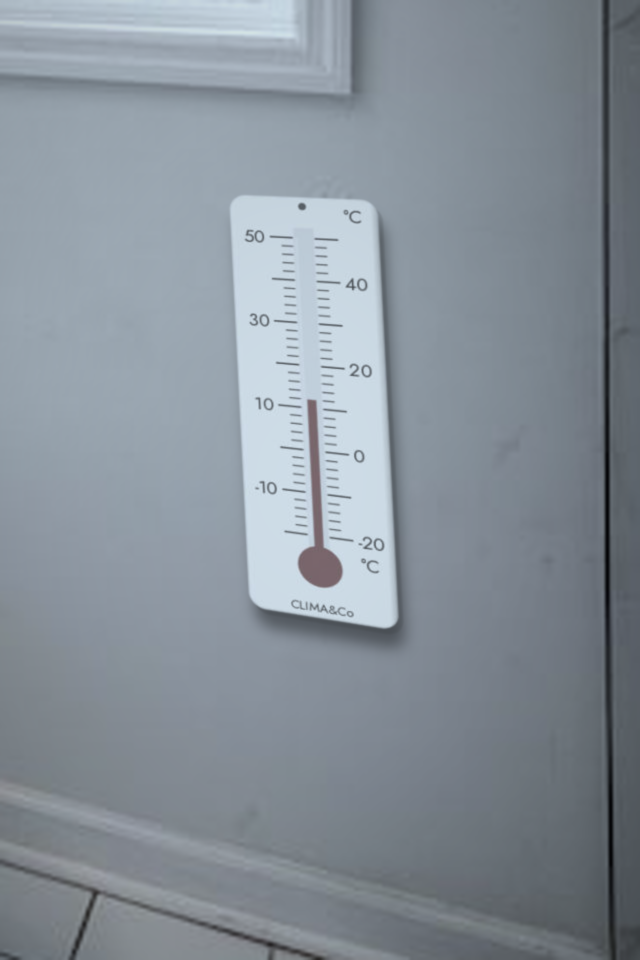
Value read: 12 °C
